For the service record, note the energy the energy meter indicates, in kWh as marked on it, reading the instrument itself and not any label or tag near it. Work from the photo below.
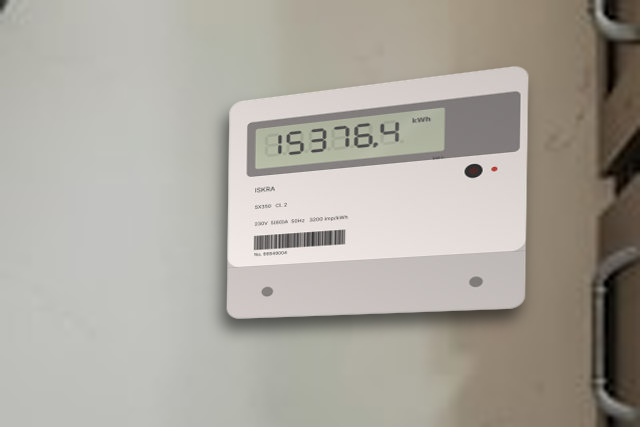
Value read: 15376.4 kWh
